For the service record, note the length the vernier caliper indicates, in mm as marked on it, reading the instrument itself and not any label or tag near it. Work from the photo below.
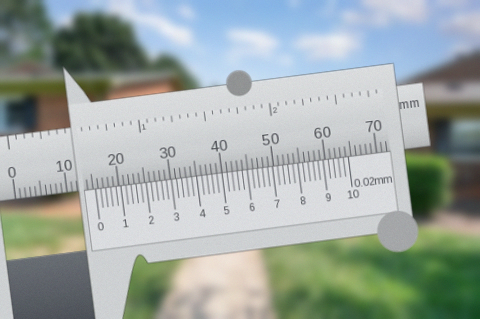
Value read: 15.5 mm
